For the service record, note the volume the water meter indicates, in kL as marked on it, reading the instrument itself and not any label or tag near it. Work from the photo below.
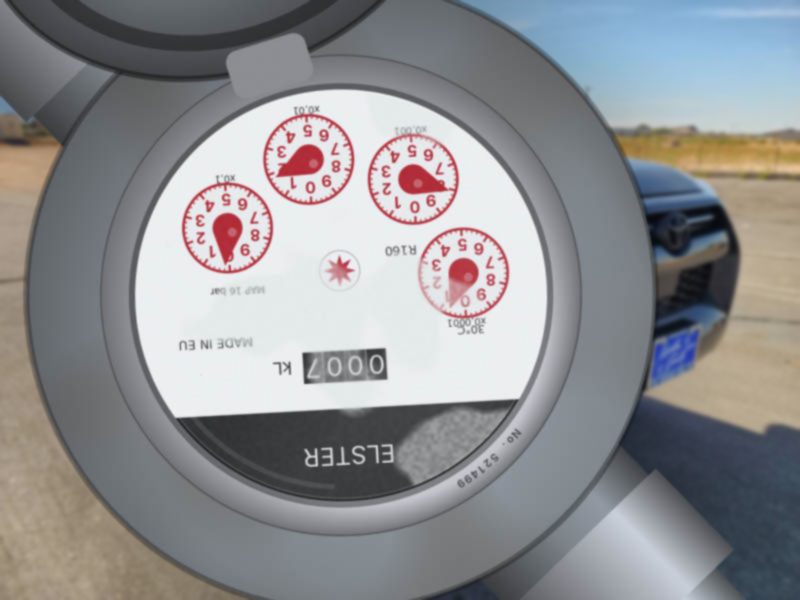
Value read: 7.0180 kL
